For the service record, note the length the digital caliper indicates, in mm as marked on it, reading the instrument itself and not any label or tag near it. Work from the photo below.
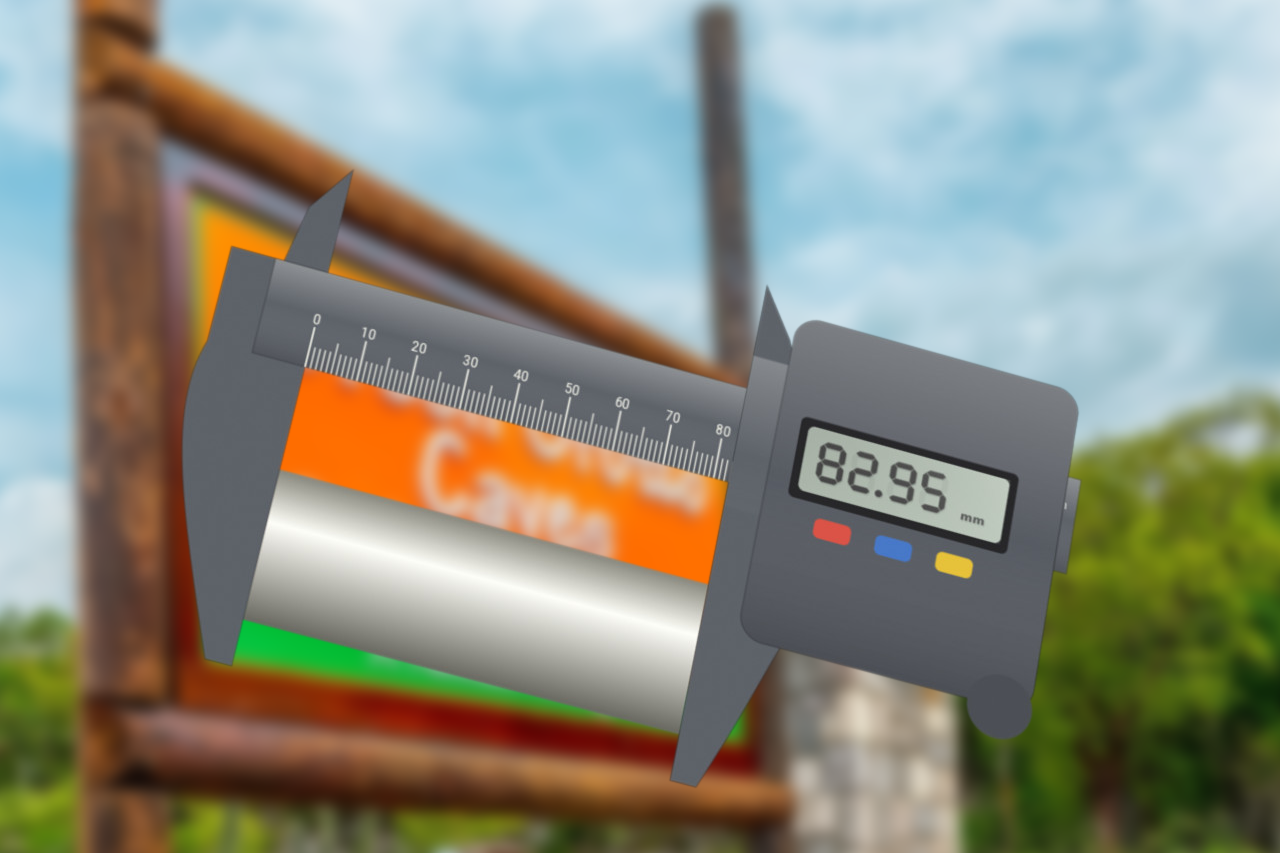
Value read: 82.95 mm
